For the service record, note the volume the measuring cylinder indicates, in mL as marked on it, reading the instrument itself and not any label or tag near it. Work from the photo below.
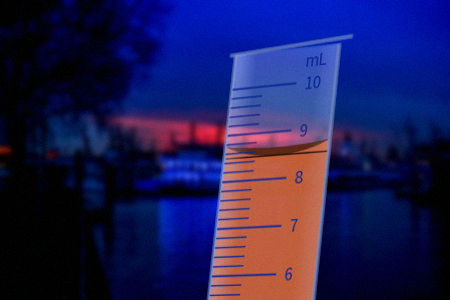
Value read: 8.5 mL
